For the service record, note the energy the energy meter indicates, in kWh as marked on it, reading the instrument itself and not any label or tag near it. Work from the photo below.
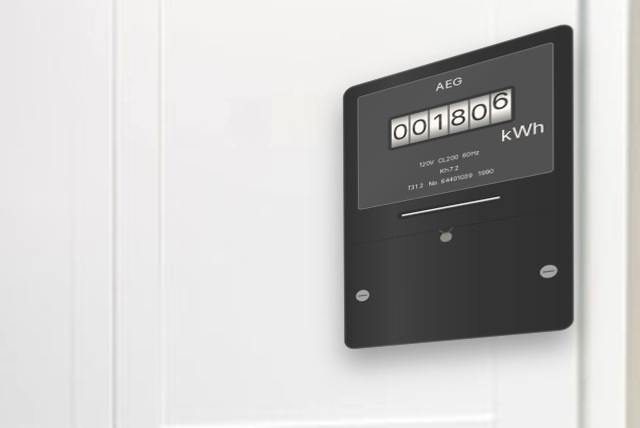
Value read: 1806 kWh
